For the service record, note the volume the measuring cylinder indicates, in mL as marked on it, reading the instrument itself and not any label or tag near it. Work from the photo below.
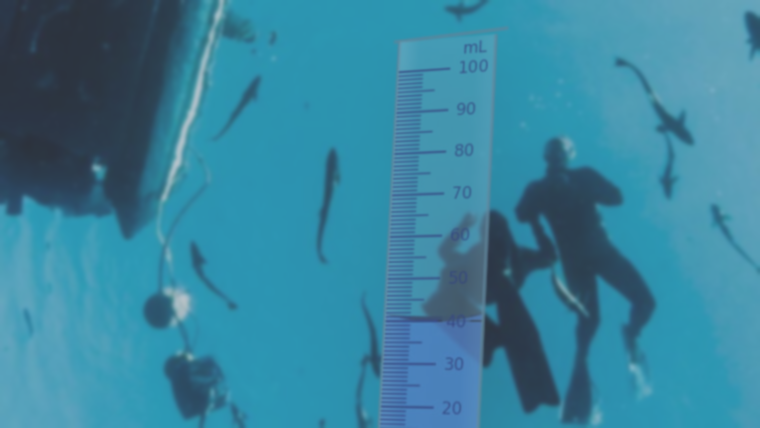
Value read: 40 mL
